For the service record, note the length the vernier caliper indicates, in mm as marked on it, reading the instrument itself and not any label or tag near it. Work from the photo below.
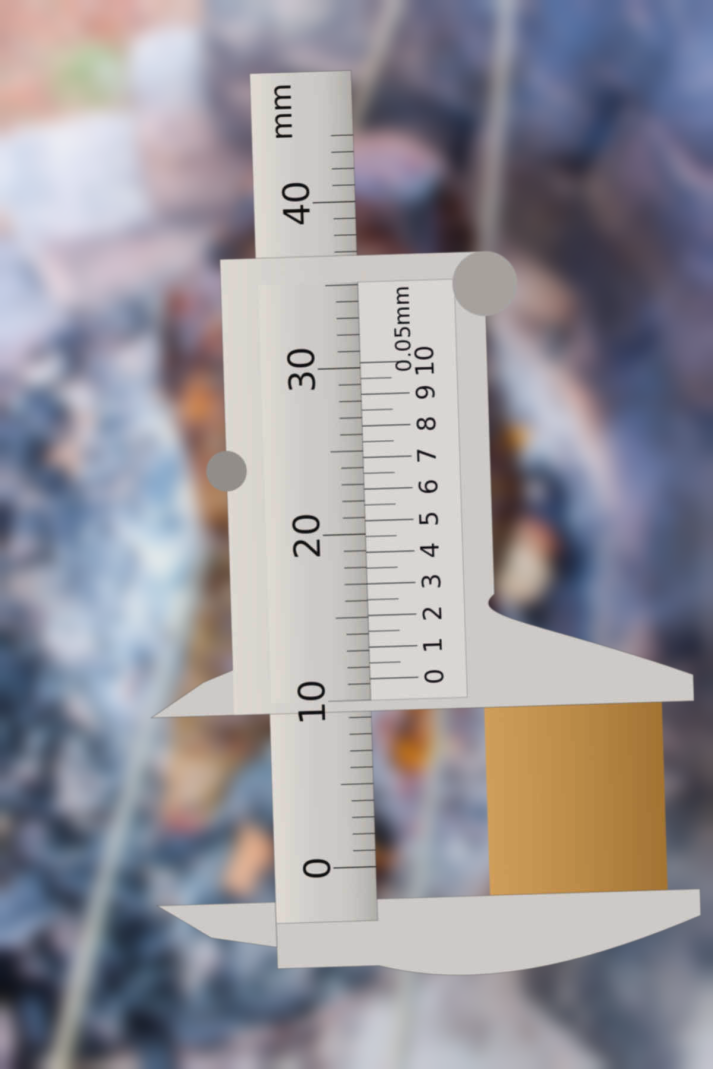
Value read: 11.3 mm
